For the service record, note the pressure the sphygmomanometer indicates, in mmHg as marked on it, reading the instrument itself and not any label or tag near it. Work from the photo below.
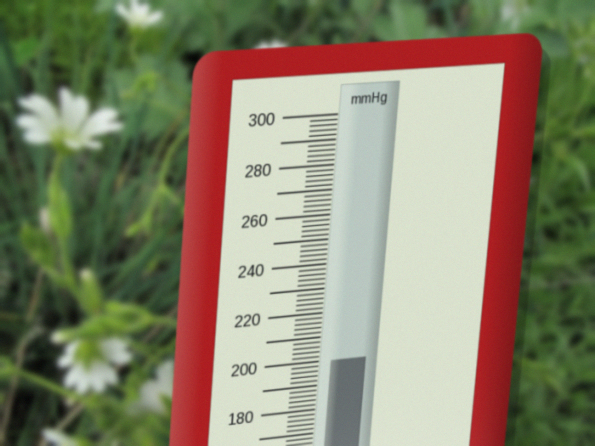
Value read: 200 mmHg
